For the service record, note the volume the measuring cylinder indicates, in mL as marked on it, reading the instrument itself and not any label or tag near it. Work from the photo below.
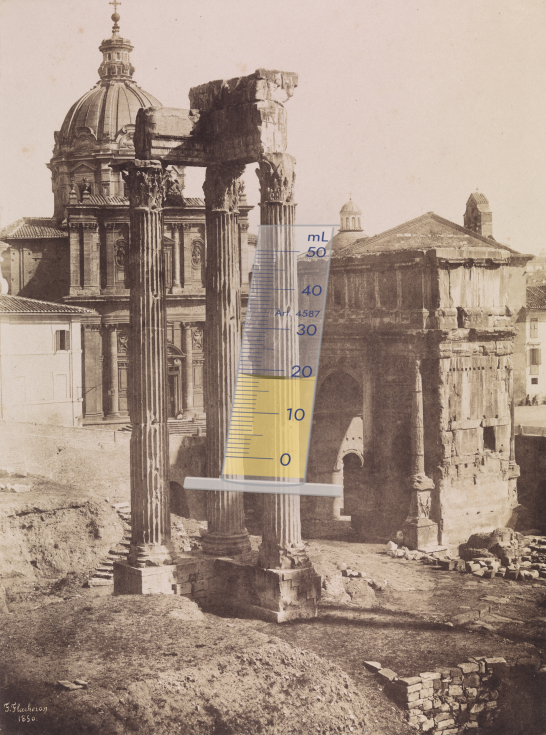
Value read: 18 mL
